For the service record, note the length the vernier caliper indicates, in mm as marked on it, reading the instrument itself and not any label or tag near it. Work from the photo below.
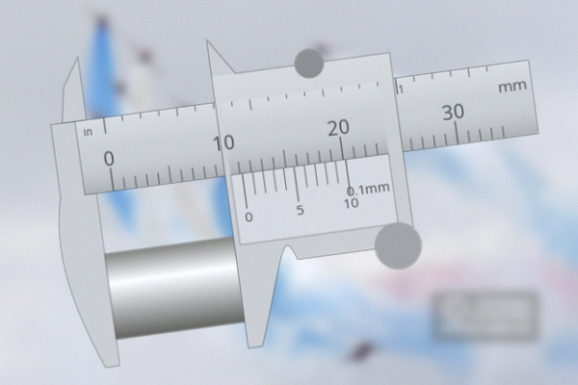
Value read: 11.2 mm
